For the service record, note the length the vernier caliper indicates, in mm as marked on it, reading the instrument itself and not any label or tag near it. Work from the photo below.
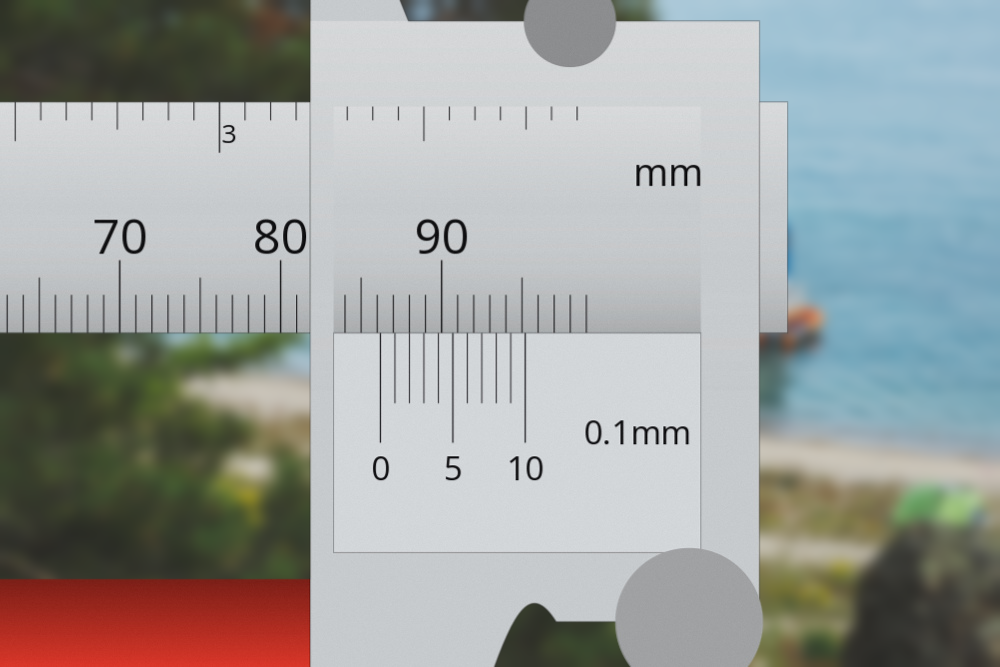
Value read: 86.2 mm
